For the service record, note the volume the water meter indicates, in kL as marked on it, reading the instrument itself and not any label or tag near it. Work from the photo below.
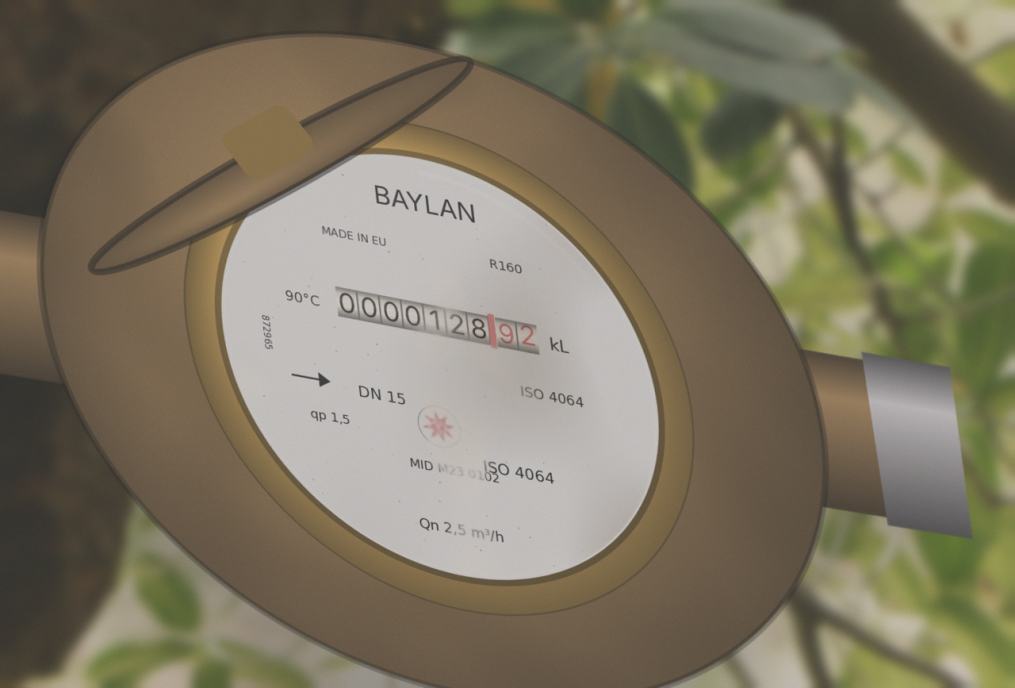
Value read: 128.92 kL
